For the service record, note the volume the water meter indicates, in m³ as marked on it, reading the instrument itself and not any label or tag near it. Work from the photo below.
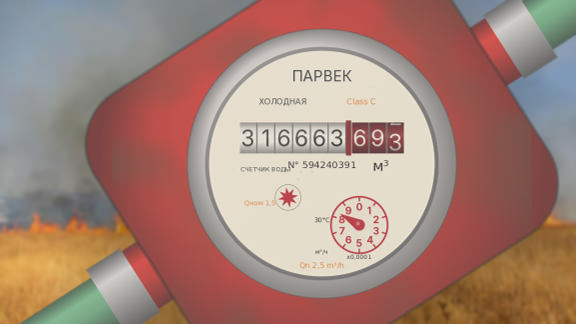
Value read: 316663.6928 m³
